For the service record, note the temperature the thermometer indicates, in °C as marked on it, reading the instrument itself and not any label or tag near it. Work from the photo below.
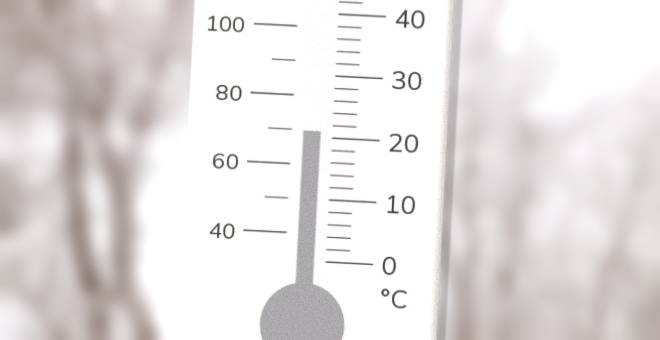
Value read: 21 °C
